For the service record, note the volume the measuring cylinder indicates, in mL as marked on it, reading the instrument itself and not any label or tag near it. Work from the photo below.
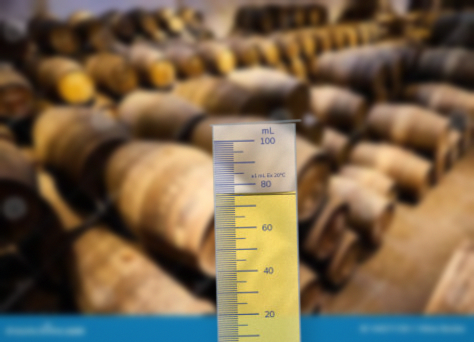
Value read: 75 mL
